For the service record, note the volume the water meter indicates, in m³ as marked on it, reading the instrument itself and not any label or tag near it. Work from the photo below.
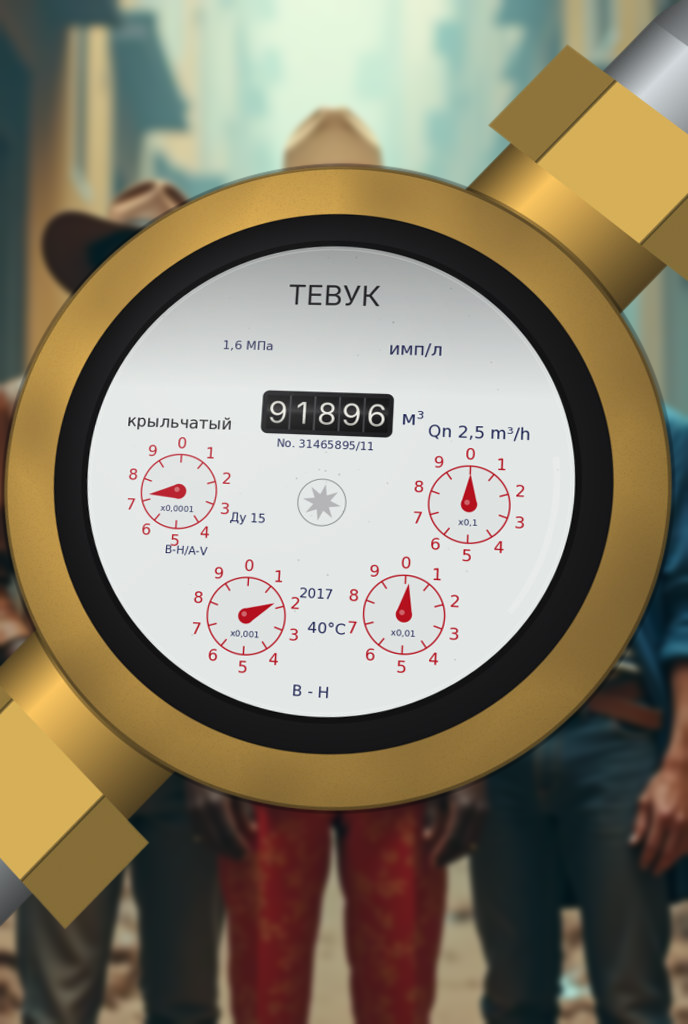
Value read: 91896.0017 m³
